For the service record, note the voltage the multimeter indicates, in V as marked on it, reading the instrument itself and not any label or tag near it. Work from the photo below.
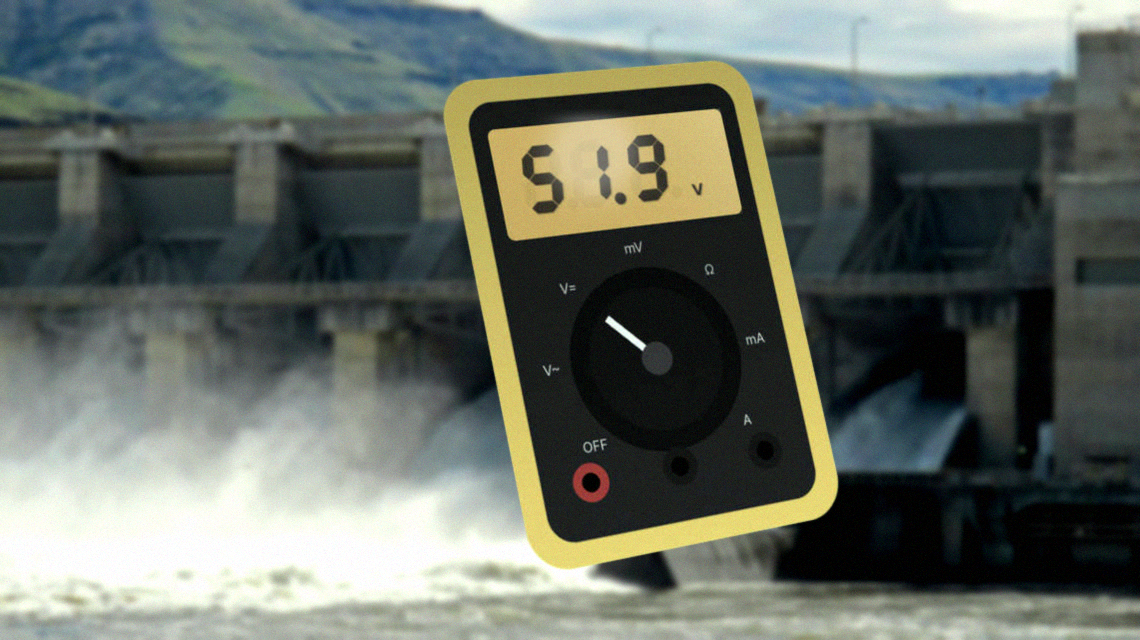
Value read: 51.9 V
